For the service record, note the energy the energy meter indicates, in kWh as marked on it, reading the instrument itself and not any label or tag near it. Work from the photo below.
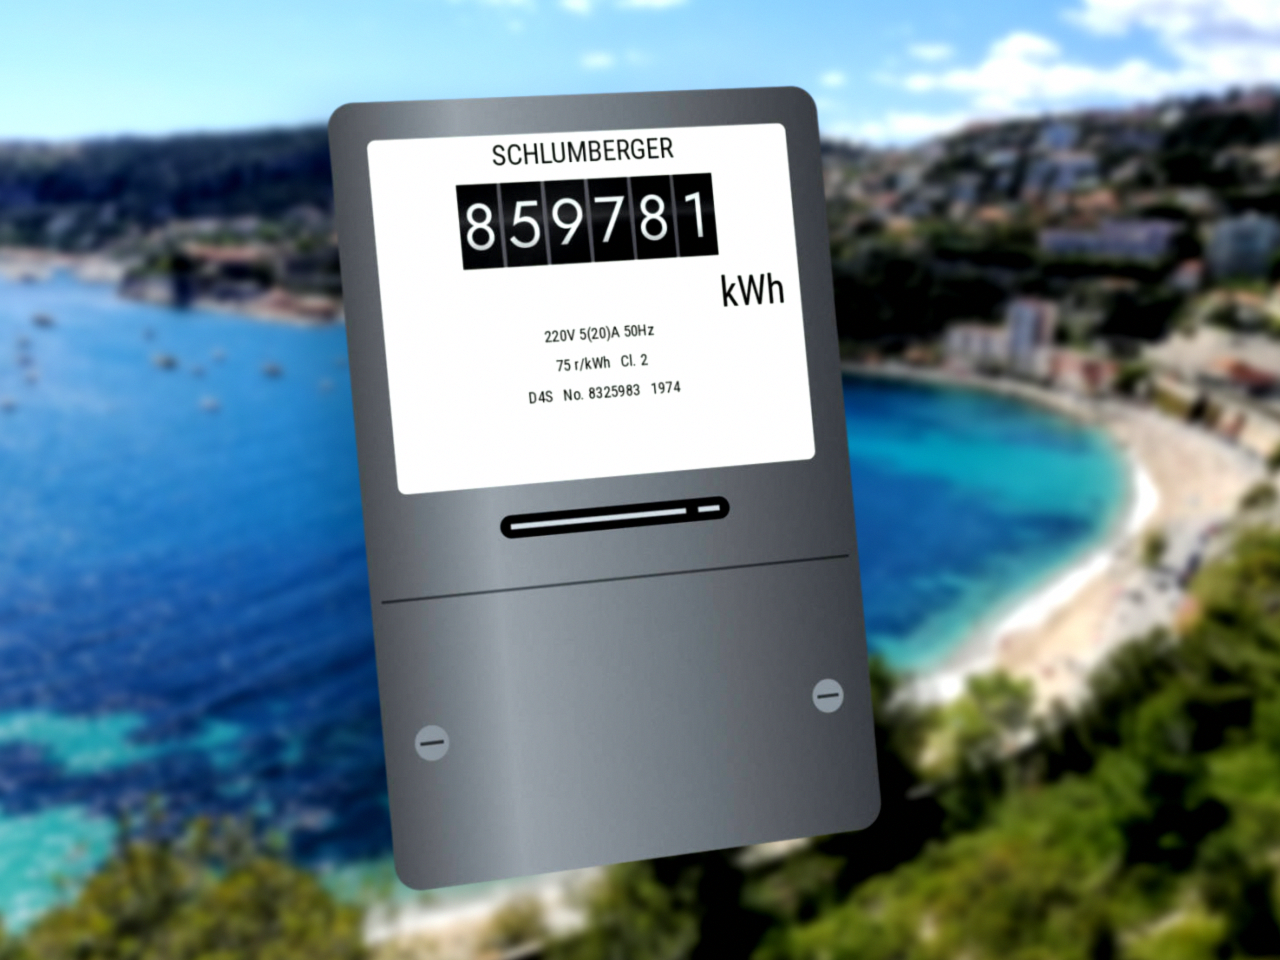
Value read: 859781 kWh
